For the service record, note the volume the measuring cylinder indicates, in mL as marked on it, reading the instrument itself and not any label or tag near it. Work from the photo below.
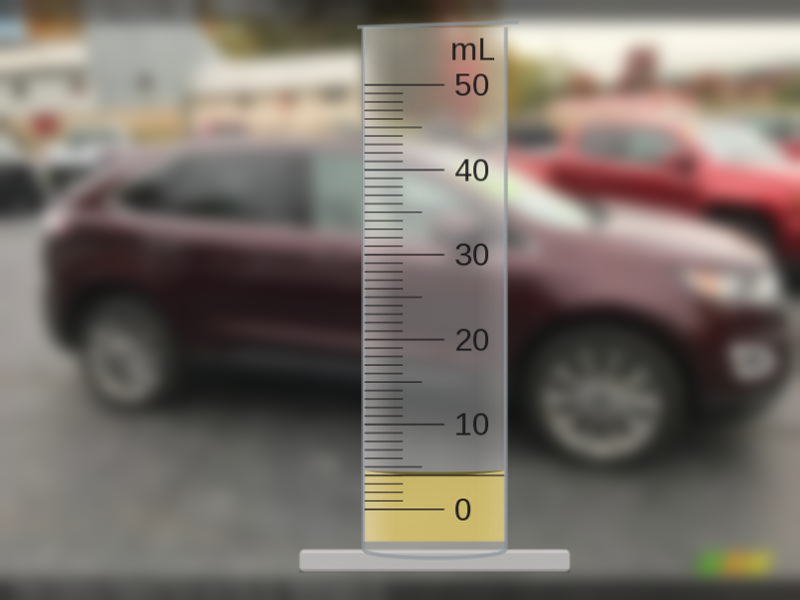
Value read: 4 mL
